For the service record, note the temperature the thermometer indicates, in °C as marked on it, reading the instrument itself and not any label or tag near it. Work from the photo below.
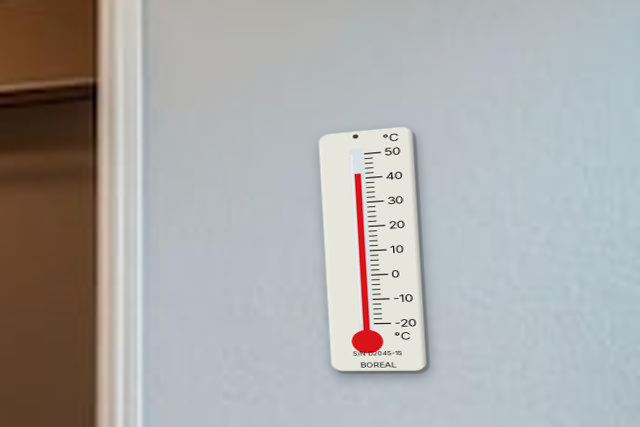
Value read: 42 °C
